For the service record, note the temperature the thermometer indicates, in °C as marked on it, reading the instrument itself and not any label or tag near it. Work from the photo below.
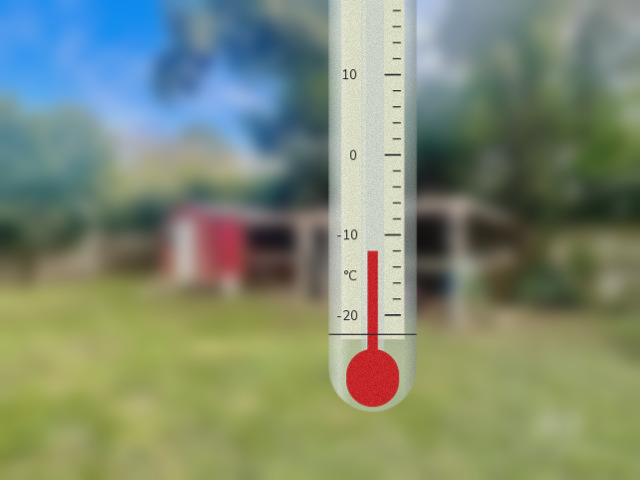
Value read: -12 °C
